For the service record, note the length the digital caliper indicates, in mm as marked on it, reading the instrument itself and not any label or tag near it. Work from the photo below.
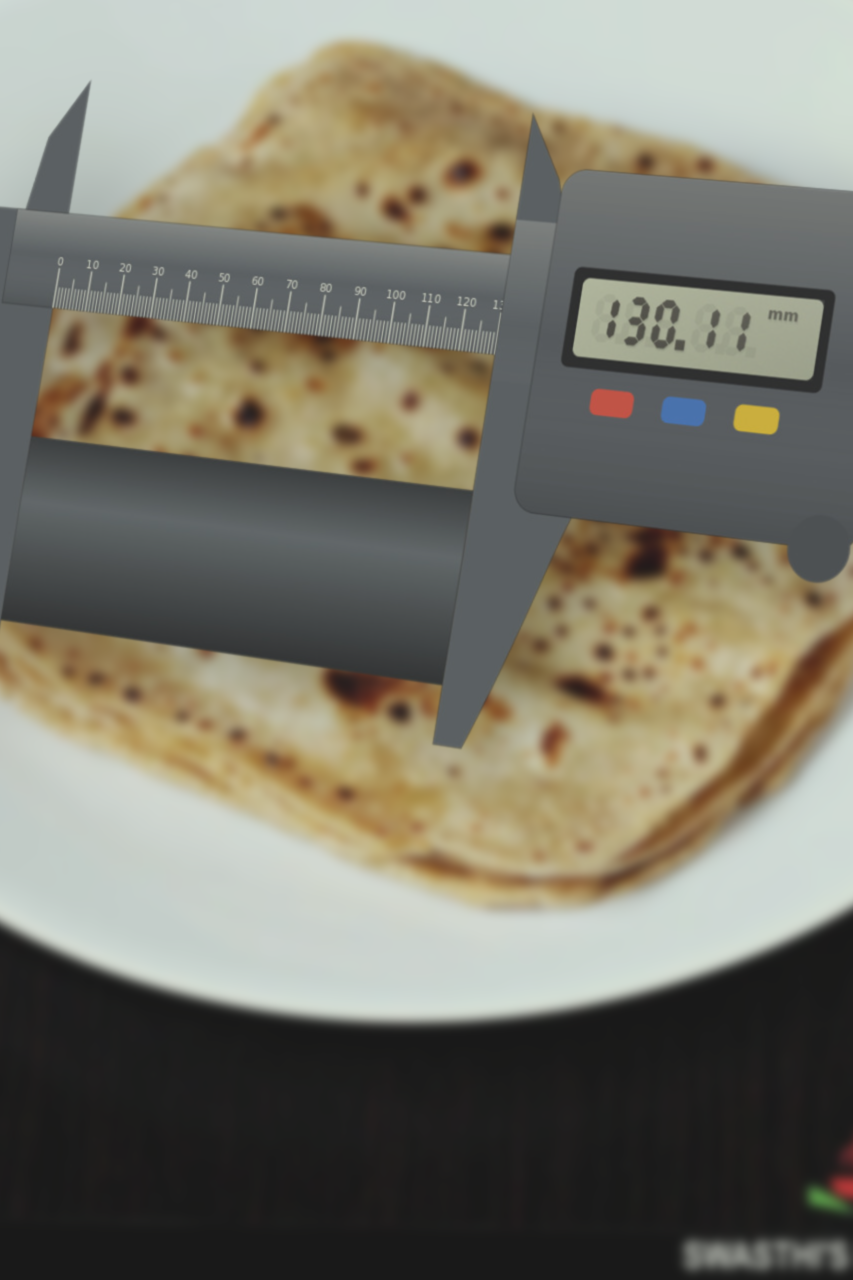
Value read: 130.11 mm
